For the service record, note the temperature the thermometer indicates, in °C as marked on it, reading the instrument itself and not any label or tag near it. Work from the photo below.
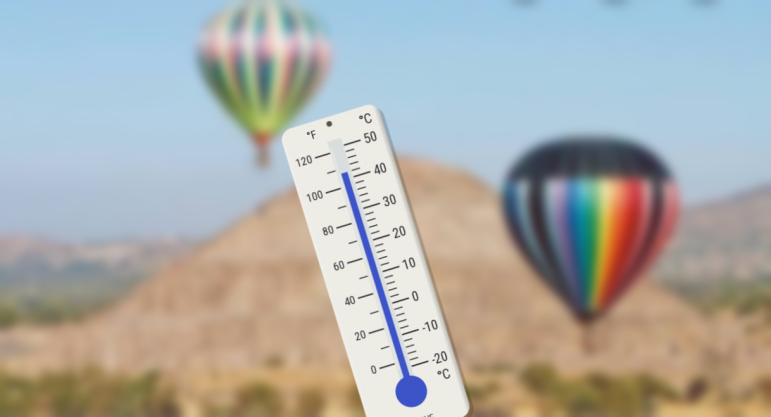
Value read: 42 °C
